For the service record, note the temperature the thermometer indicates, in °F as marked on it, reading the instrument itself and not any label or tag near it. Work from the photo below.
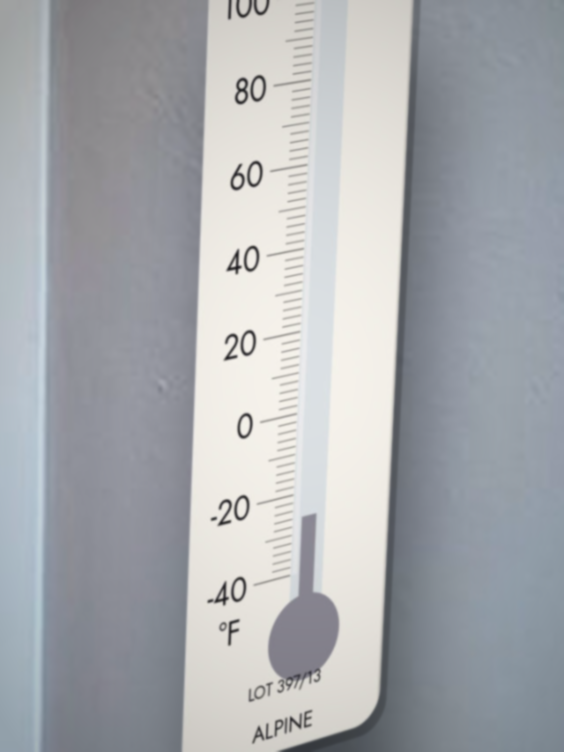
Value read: -26 °F
